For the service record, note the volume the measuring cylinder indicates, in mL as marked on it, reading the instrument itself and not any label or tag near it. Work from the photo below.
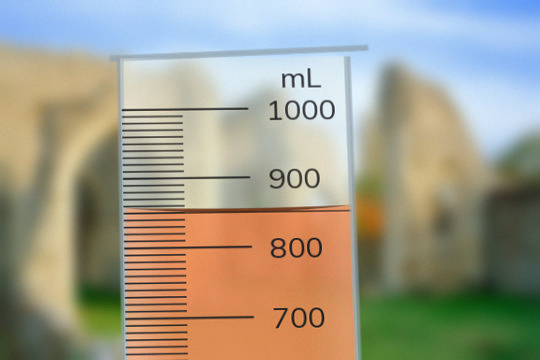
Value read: 850 mL
